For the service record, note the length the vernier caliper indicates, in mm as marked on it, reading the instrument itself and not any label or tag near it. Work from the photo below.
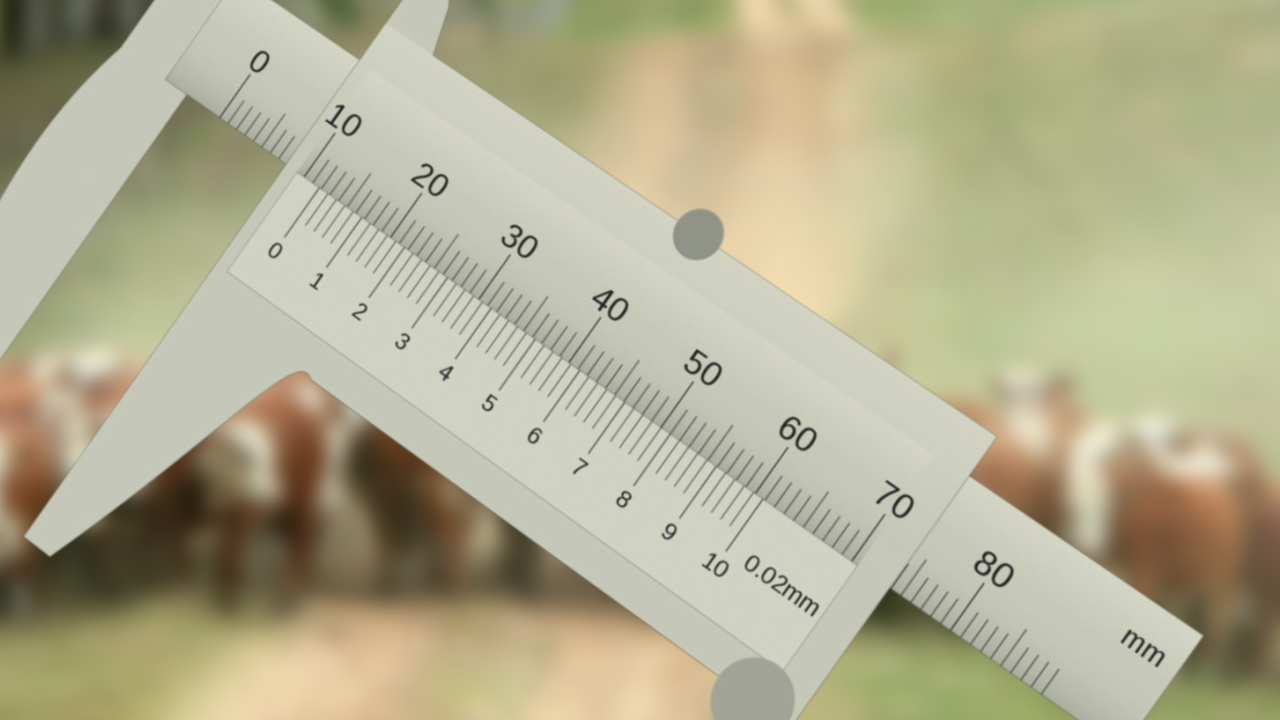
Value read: 11.8 mm
